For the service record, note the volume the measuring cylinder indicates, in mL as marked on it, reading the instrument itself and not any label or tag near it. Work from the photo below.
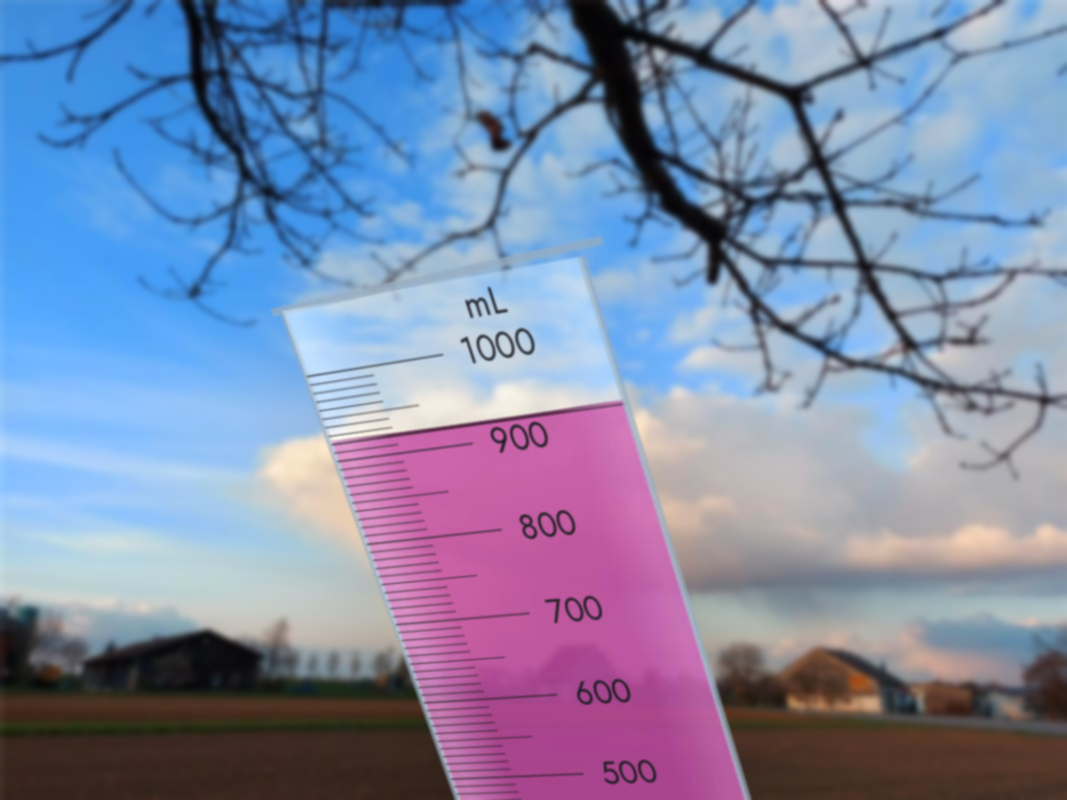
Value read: 920 mL
